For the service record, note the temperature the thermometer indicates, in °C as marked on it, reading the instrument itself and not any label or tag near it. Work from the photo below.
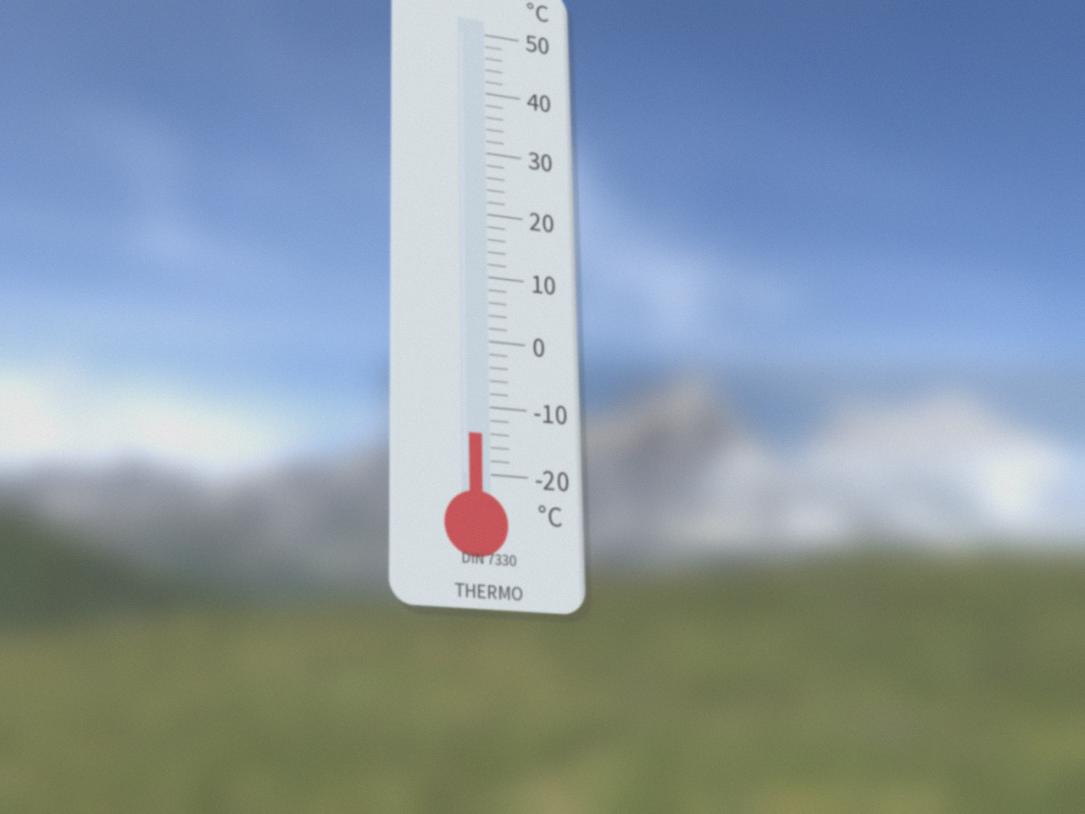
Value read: -14 °C
